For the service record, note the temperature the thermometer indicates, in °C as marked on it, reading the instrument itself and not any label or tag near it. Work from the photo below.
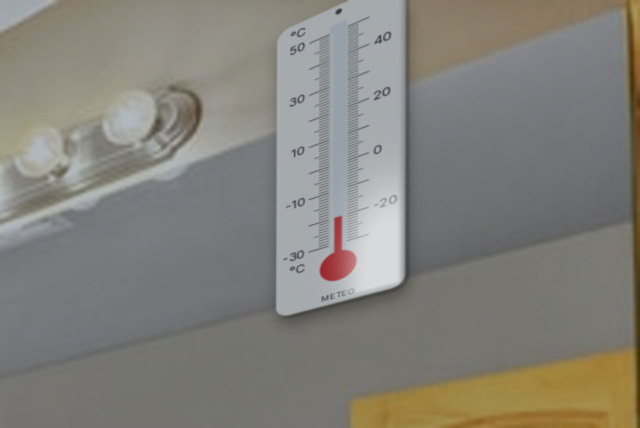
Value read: -20 °C
